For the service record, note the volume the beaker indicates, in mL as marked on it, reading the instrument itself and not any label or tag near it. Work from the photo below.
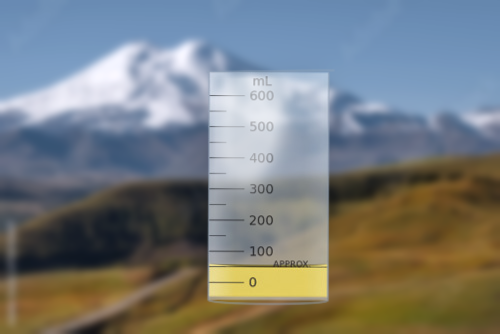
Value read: 50 mL
